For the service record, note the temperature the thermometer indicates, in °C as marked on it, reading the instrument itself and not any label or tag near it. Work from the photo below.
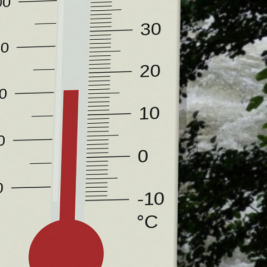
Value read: 16 °C
